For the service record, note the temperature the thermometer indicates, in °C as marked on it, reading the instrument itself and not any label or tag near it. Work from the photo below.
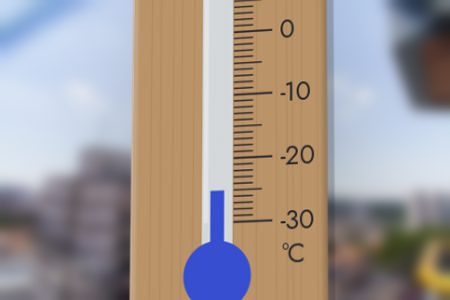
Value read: -25 °C
